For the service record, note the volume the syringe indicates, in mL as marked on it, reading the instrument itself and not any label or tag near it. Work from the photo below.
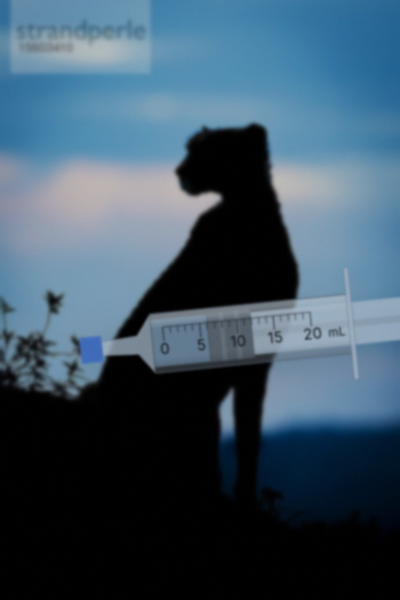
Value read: 6 mL
